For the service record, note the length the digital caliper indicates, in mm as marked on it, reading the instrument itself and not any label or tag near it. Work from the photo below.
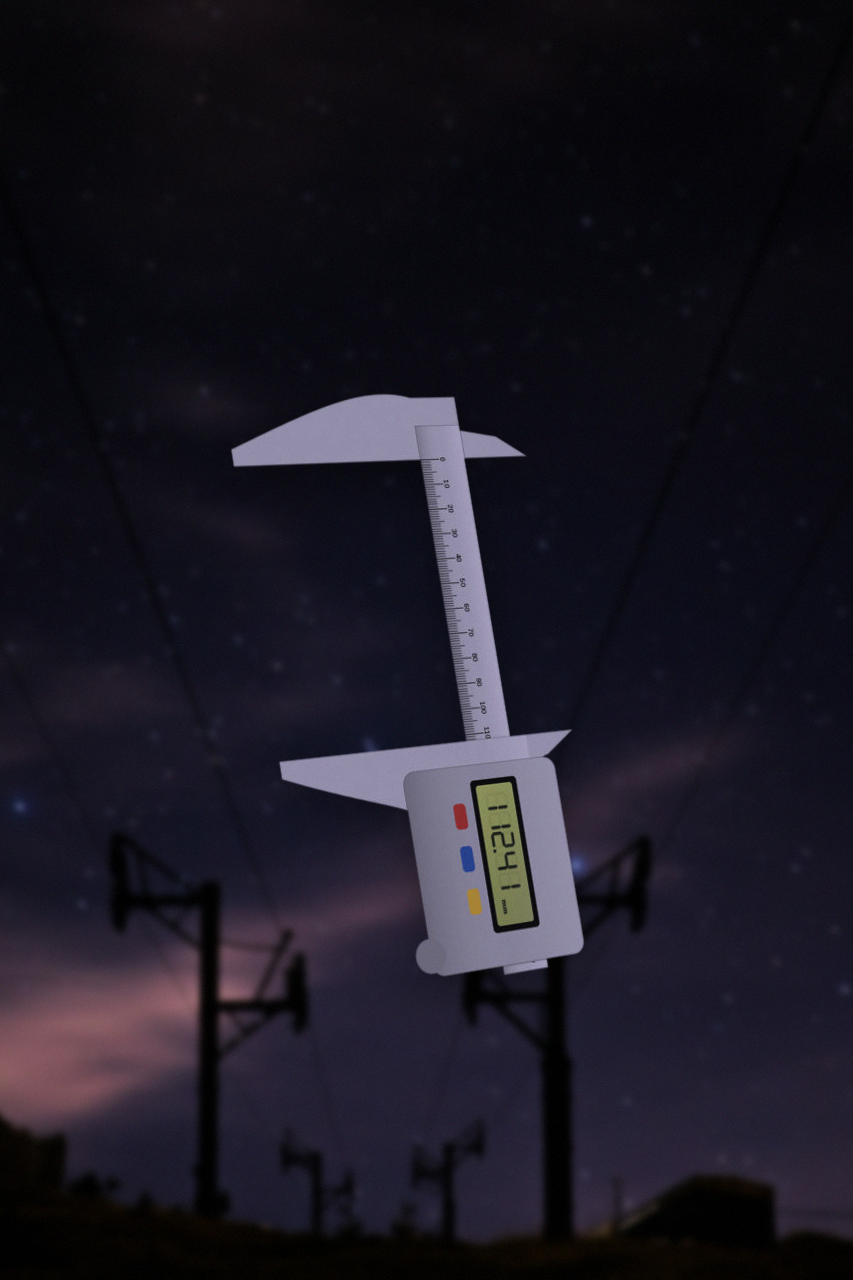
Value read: 112.41 mm
